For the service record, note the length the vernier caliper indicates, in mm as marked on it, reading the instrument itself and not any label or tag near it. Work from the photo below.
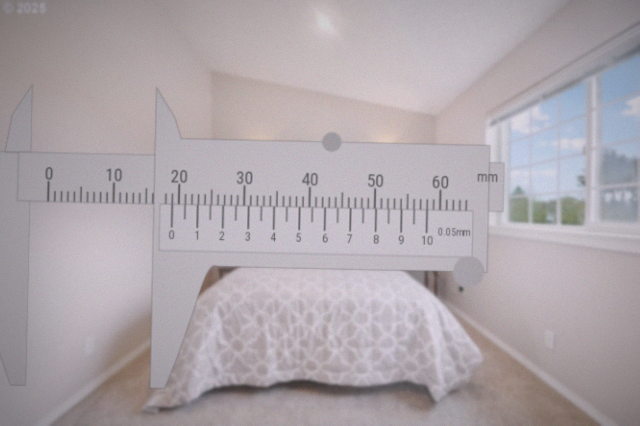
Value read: 19.0 mm
